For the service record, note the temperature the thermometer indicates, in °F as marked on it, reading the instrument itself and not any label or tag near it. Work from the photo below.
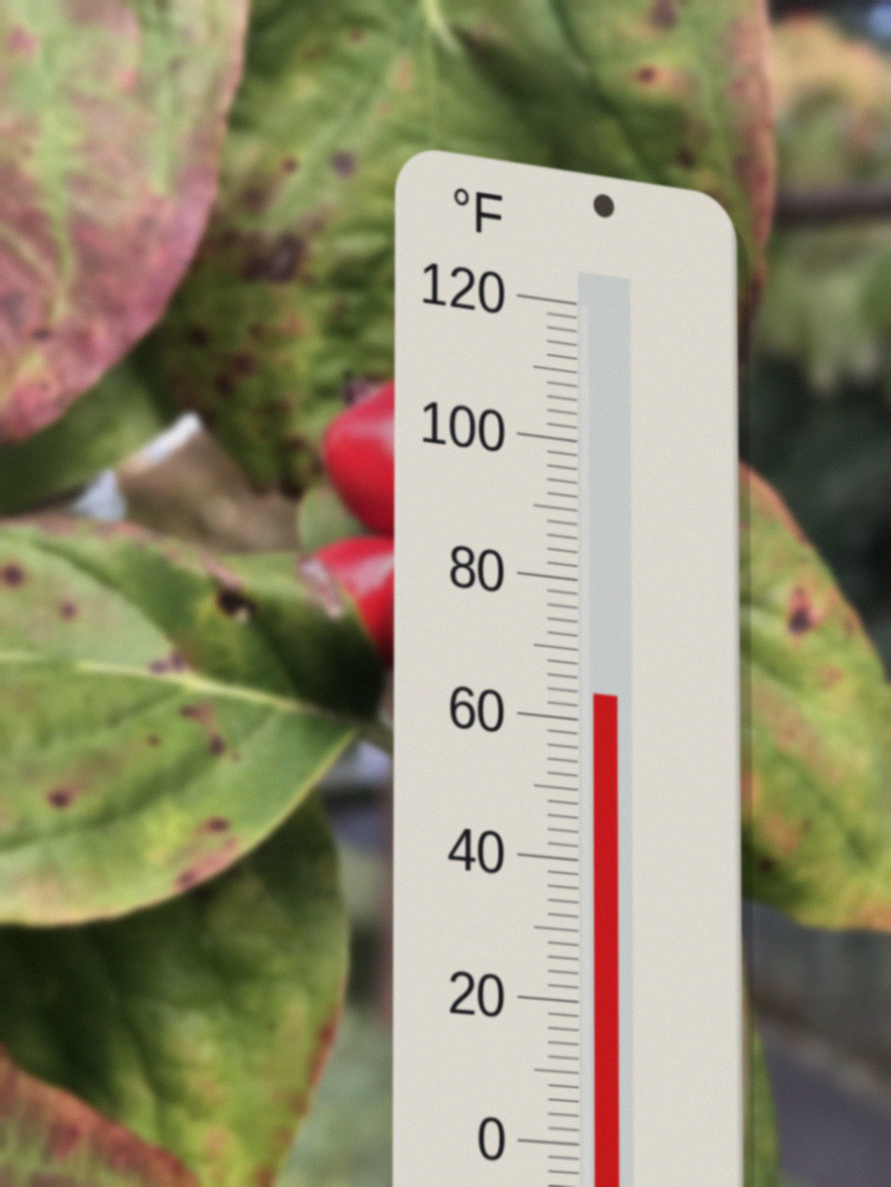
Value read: 64 °F
